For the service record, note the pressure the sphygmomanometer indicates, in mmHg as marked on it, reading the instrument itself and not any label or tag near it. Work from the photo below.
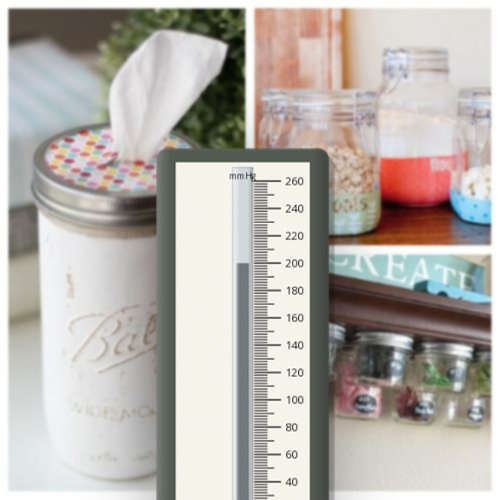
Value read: 200 mmHg
